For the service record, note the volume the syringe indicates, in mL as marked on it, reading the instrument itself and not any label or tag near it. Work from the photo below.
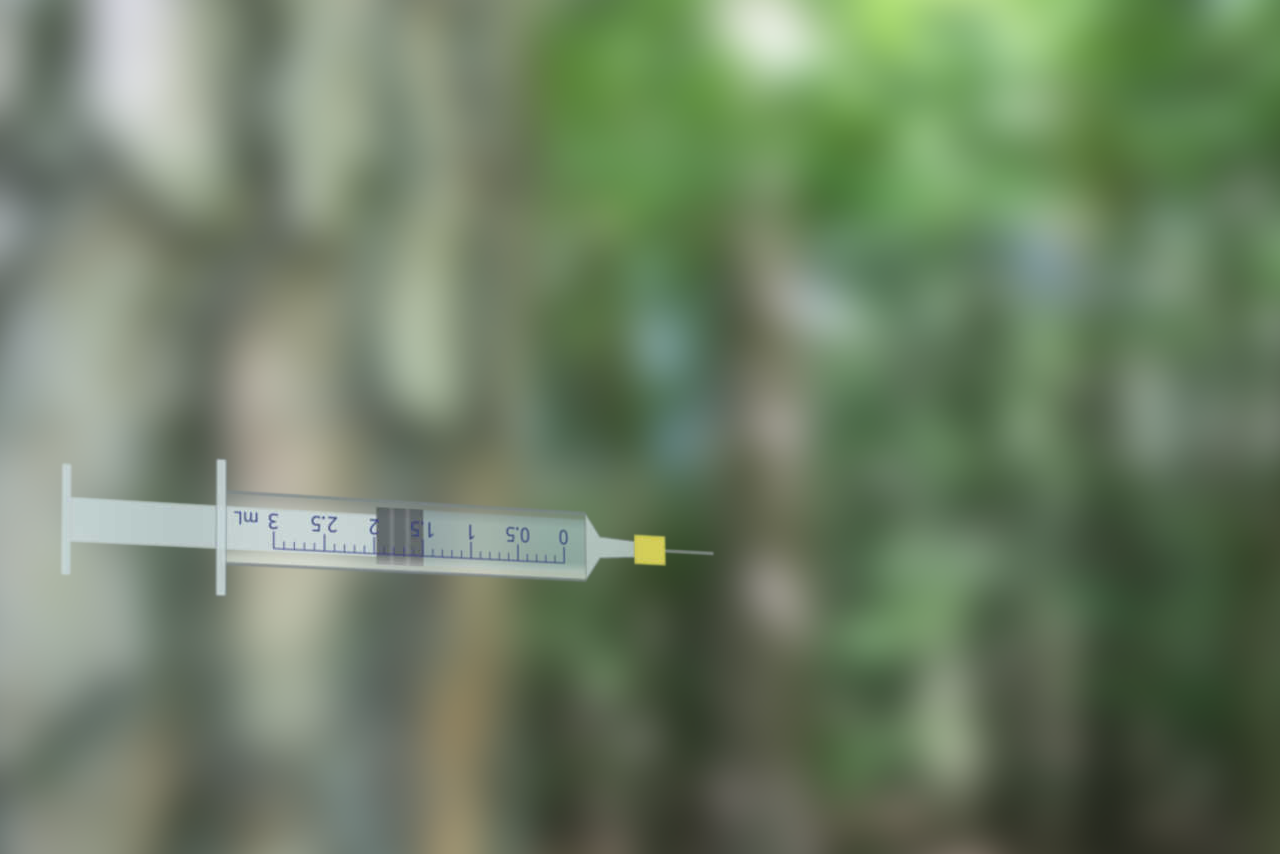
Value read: 1.5 mL
